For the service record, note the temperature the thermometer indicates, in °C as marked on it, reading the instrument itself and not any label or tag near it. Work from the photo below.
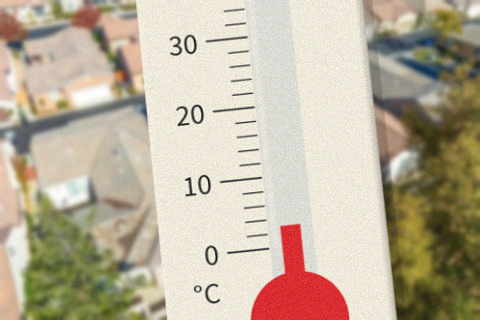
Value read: 3 °C
